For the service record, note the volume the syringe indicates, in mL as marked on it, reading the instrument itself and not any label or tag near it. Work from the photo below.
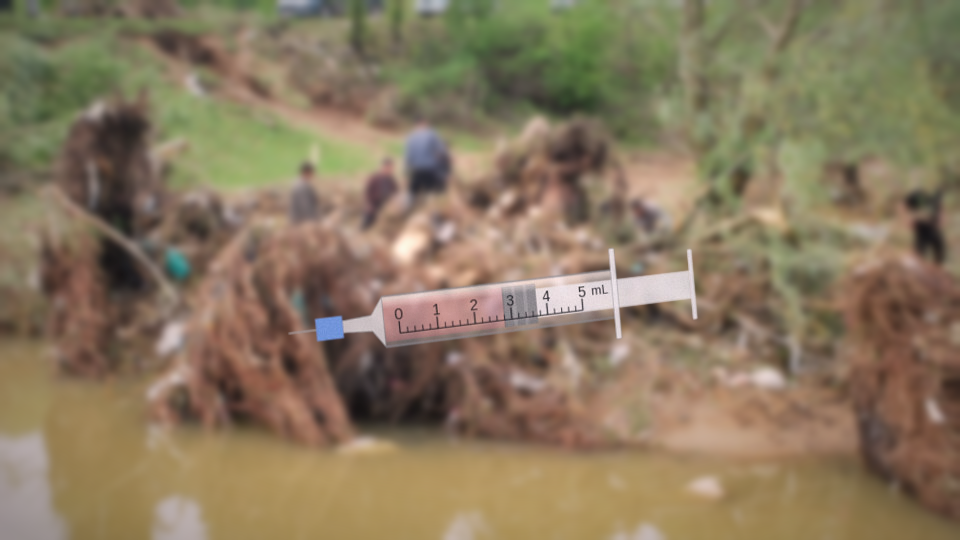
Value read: 2.8 mL
